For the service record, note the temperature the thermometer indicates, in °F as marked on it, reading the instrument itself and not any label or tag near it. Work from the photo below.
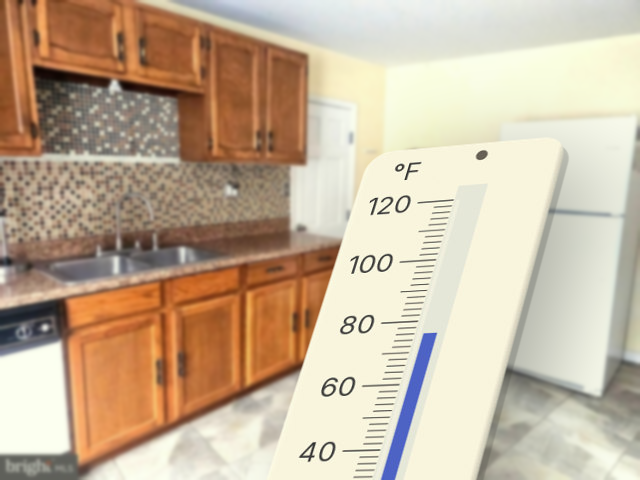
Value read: 76 °F
